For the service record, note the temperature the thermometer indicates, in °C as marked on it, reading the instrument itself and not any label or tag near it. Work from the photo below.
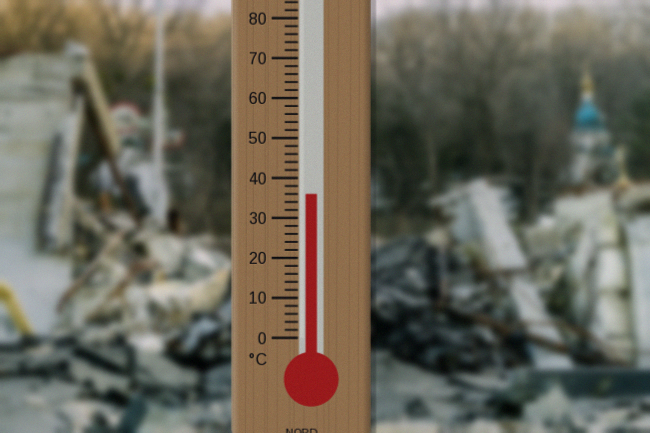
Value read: 36 °C
